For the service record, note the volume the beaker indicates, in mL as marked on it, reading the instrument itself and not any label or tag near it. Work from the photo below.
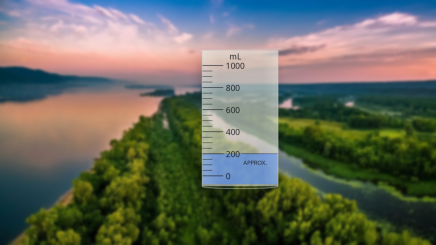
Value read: 200 mL
